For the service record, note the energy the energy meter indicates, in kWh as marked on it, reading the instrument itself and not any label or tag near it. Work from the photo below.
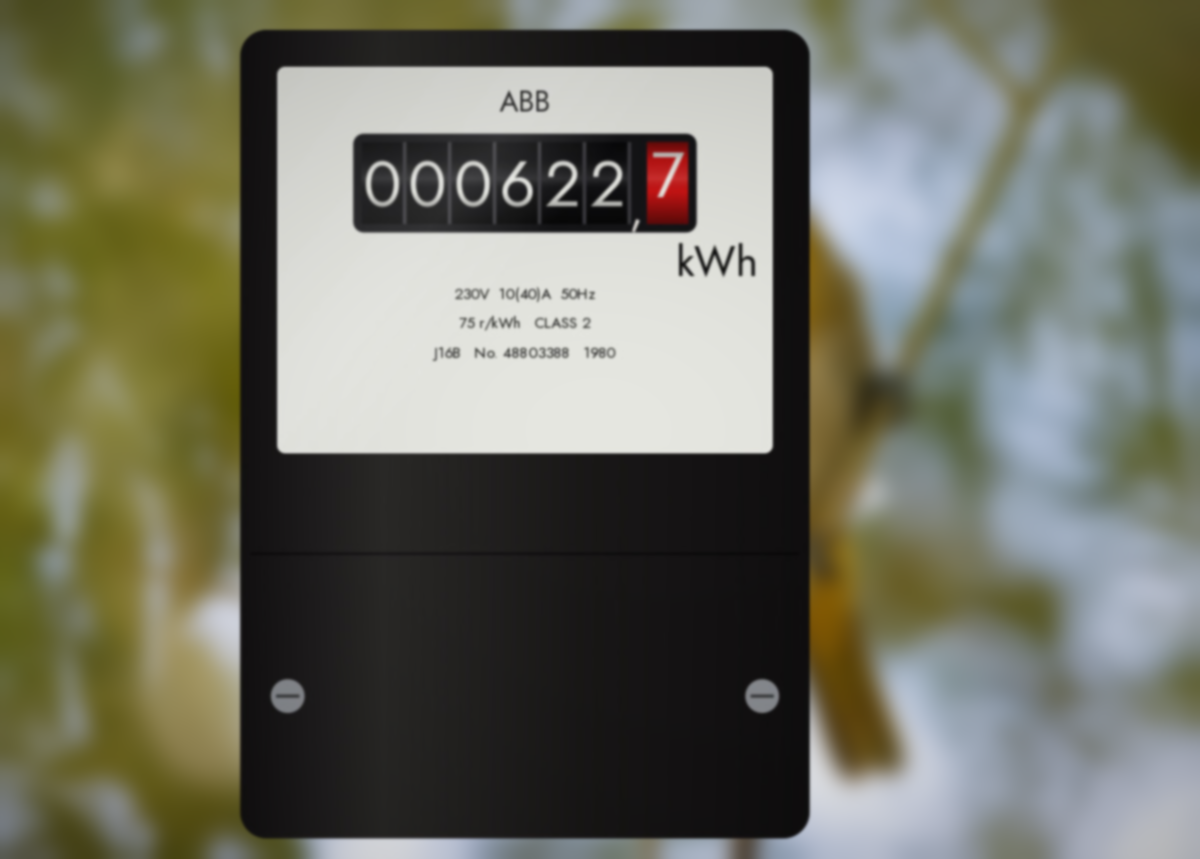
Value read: 622.7 kWh
